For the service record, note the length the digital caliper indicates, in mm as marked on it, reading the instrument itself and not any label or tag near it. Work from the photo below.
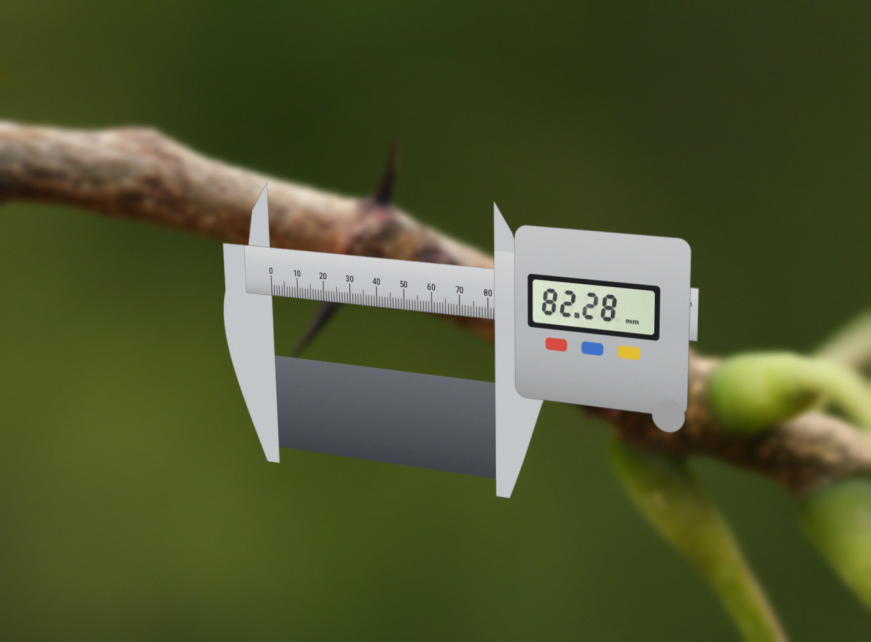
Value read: 82.28 mm
